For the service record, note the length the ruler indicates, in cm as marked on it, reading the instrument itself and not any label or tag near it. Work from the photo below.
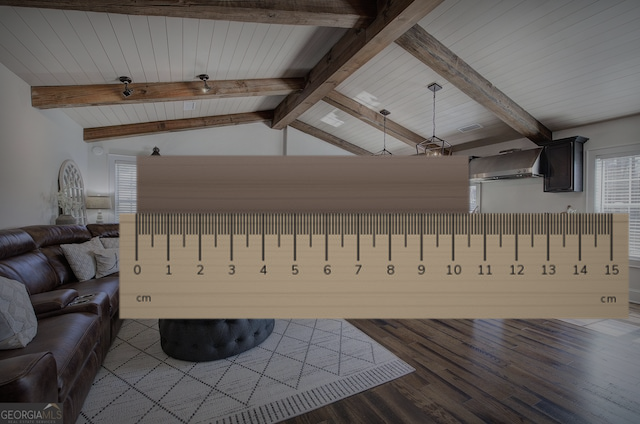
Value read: 10.5 cm
